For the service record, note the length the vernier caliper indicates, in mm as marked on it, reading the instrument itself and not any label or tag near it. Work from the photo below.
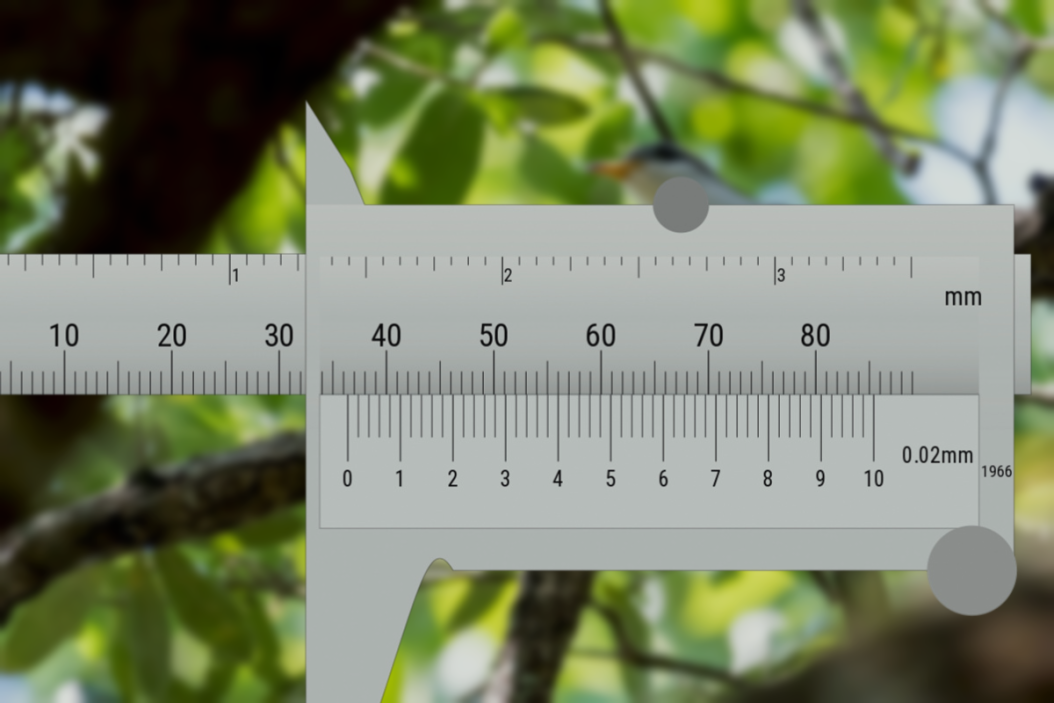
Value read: 36.4 mm
